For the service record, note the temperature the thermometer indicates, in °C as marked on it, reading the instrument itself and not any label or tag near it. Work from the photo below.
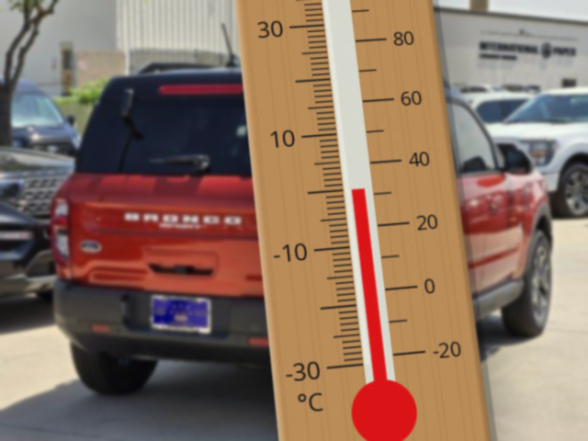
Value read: 0 °C
